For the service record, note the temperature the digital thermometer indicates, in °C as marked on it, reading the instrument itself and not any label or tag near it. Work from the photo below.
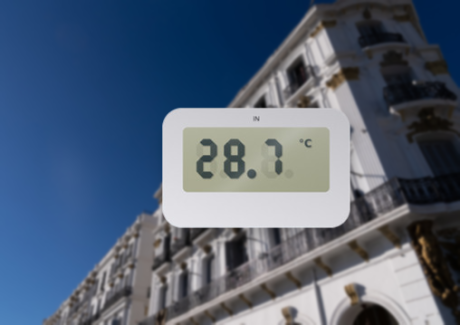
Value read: 28.7 °C
